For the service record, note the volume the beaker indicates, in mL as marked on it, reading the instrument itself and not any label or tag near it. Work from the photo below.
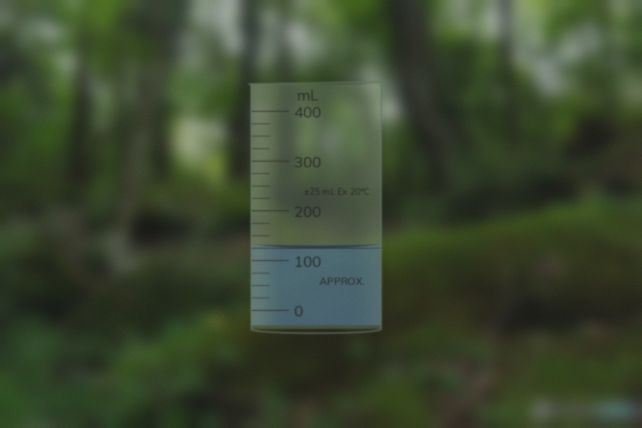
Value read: 125 mL
